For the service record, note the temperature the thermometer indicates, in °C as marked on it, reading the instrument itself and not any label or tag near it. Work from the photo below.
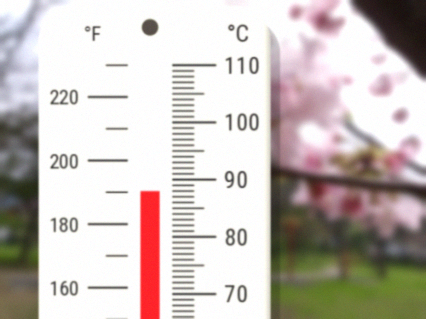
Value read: 88 °C
